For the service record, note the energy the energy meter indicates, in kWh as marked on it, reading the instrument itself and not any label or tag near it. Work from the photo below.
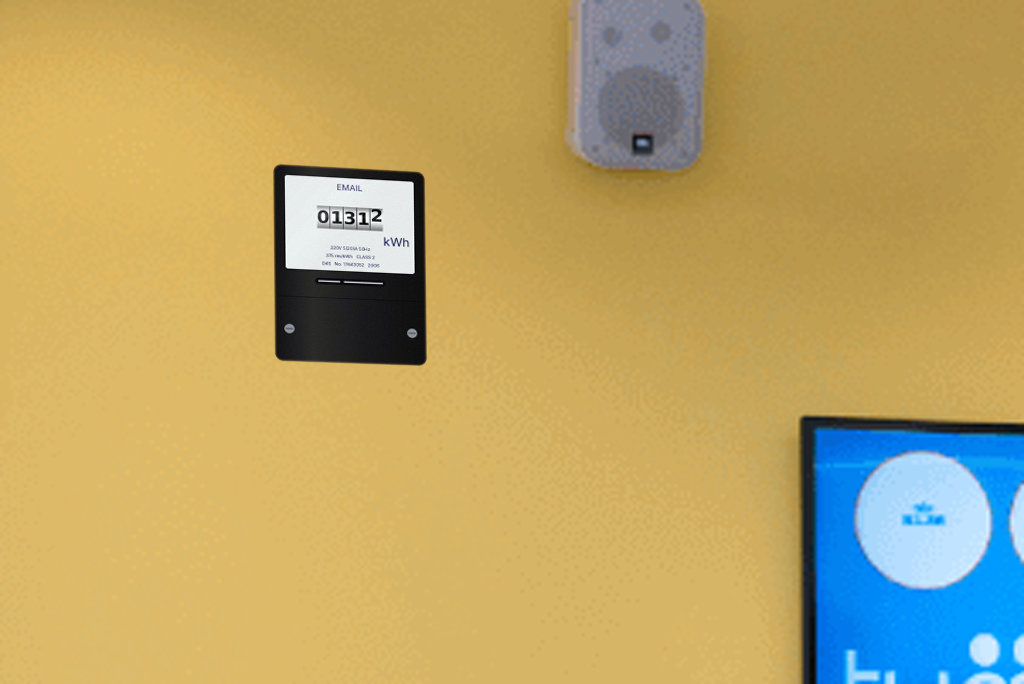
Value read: 1312 kWh
